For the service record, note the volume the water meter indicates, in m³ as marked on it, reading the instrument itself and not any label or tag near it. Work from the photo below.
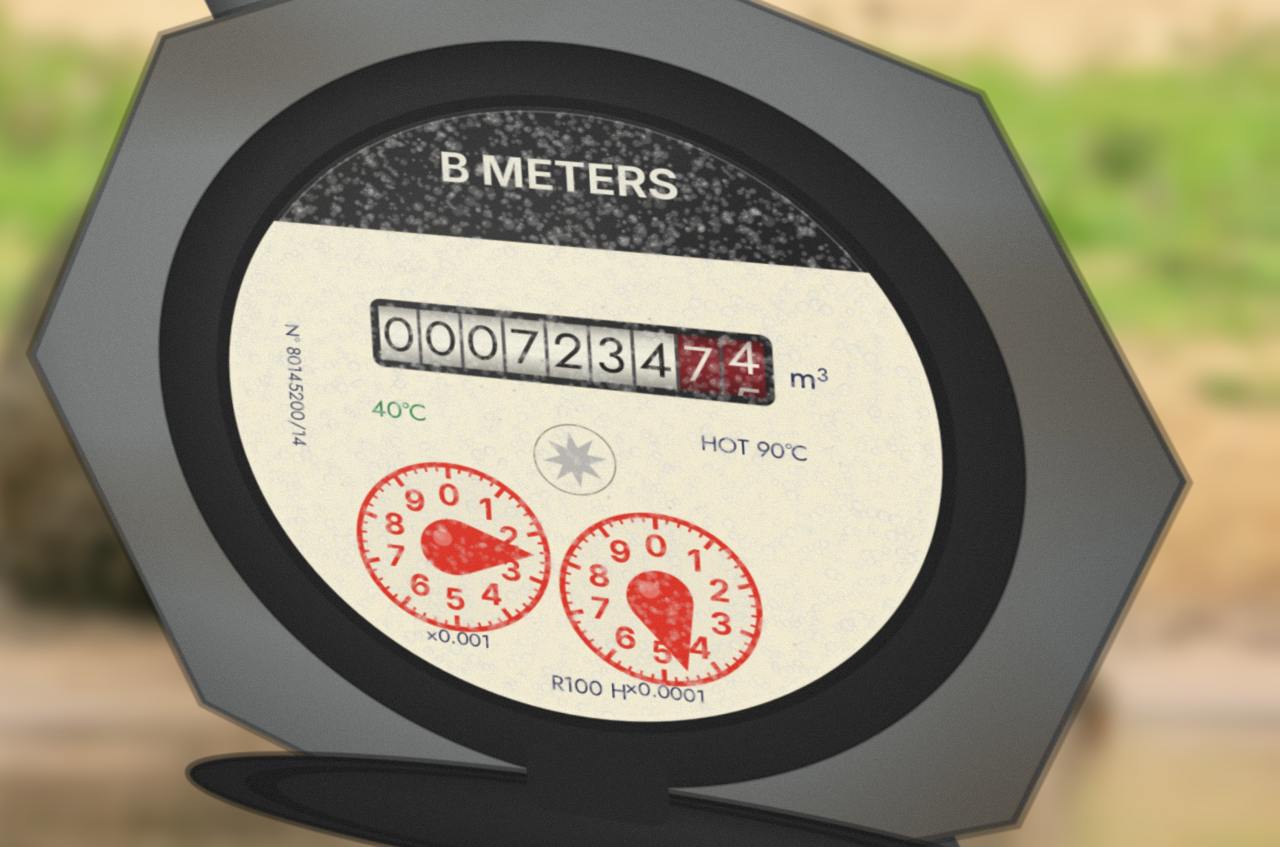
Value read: 7234.7424 m³
